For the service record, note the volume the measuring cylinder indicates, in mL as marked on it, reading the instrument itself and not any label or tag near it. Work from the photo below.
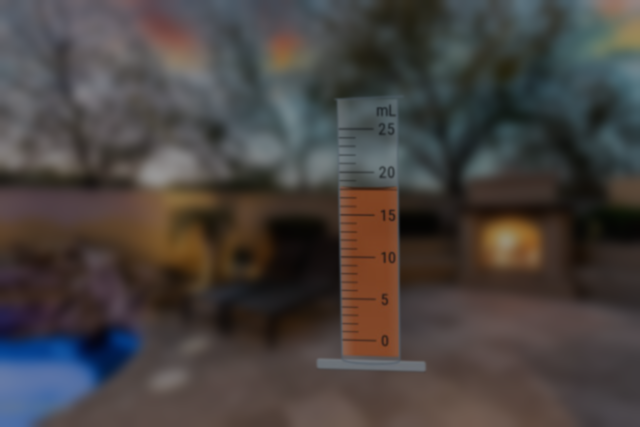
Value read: 18 mL
